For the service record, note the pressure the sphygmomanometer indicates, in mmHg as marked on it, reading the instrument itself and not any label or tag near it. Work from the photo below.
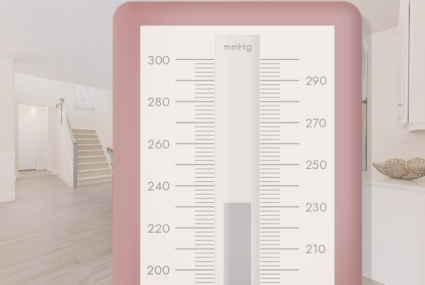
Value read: 232 mmHg
